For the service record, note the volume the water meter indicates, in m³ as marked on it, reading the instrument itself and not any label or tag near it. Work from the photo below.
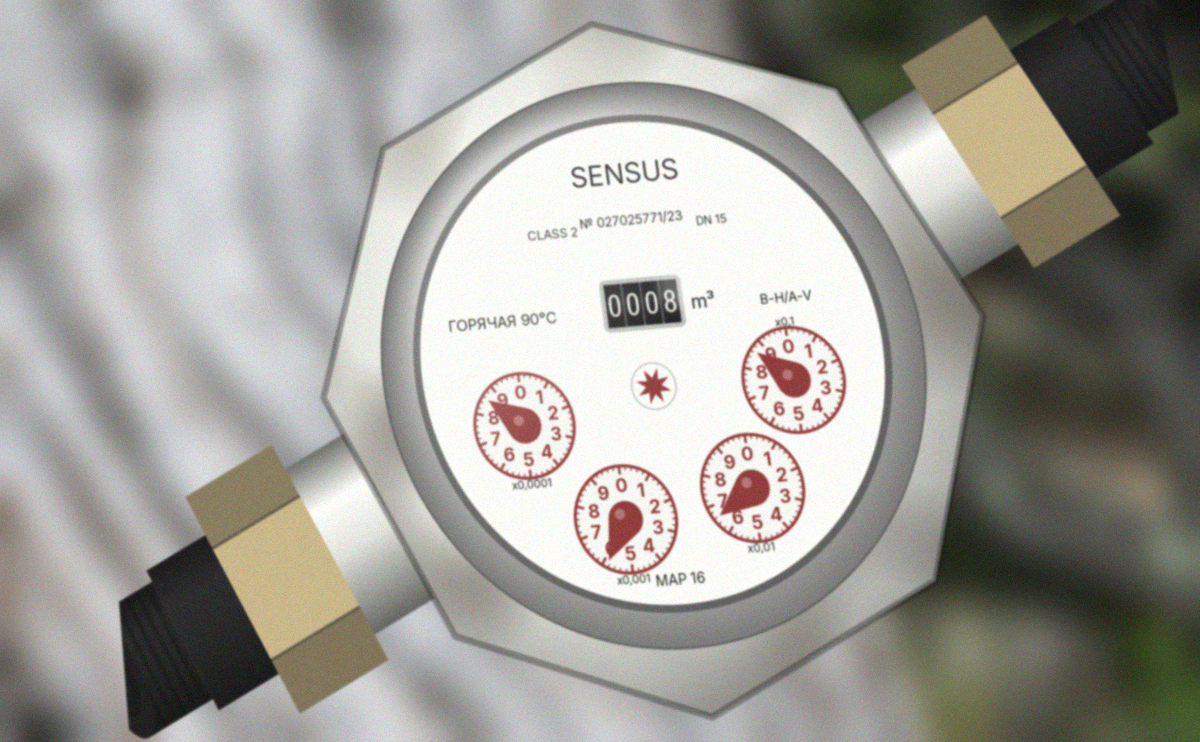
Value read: 8.8658 m³
